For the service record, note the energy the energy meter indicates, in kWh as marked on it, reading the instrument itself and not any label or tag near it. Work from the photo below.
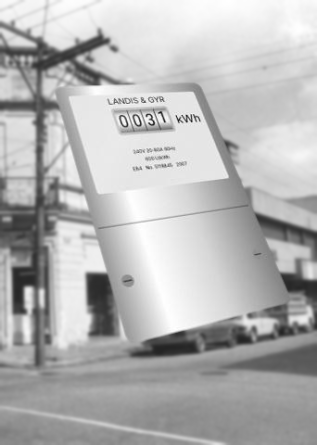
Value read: 31 kWh
